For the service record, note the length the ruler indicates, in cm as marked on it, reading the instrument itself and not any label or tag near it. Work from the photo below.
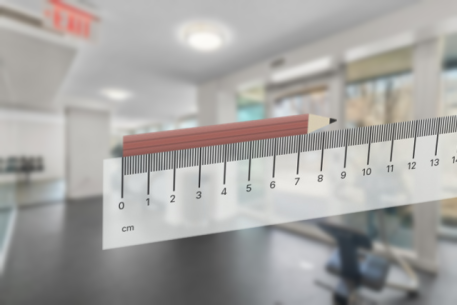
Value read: 8.5 cm
